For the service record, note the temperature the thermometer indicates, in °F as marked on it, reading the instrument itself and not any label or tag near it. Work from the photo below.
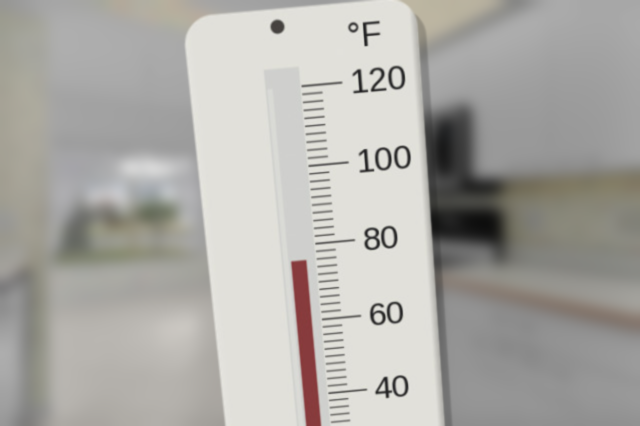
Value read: 76 °F
